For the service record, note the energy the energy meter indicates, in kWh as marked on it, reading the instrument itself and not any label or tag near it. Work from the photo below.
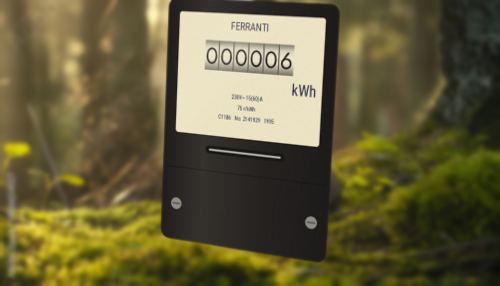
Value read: 6 kWh
